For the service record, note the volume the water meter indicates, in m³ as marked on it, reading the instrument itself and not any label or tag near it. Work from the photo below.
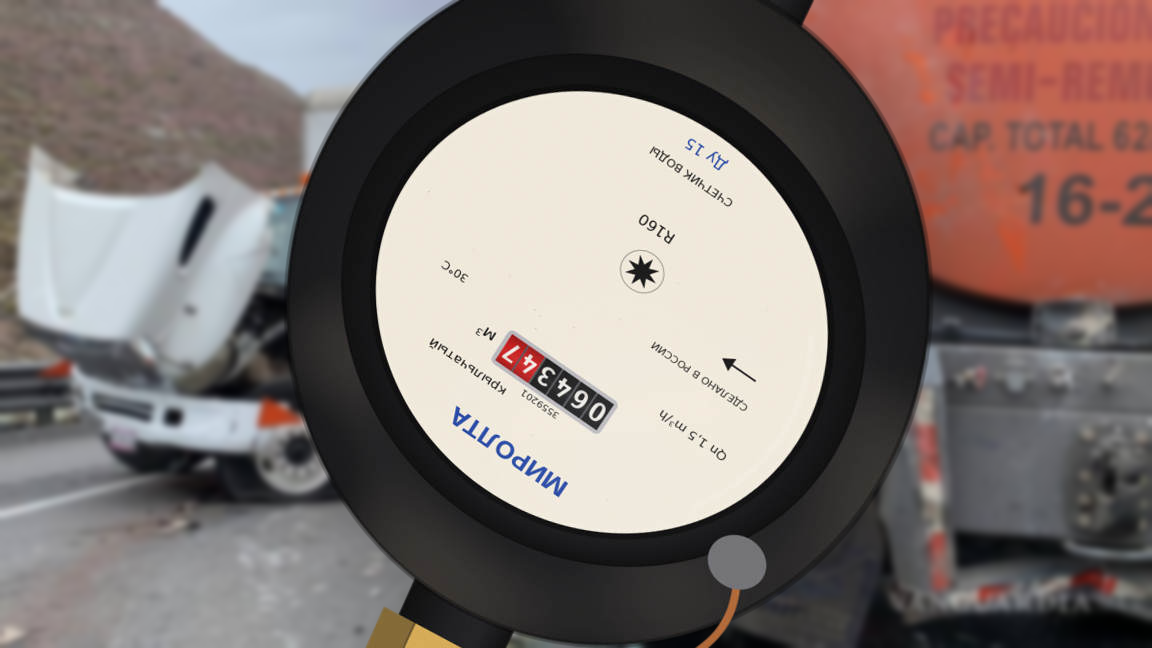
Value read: 643.47 m³
